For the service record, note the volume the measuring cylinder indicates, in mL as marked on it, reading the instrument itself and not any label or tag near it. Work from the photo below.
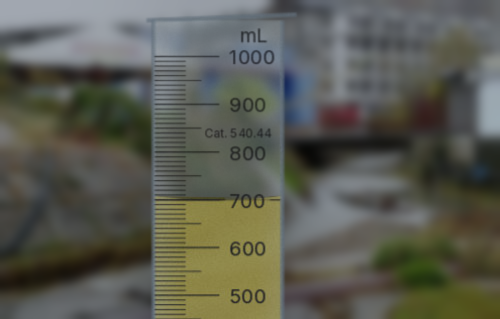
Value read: 700 mL
